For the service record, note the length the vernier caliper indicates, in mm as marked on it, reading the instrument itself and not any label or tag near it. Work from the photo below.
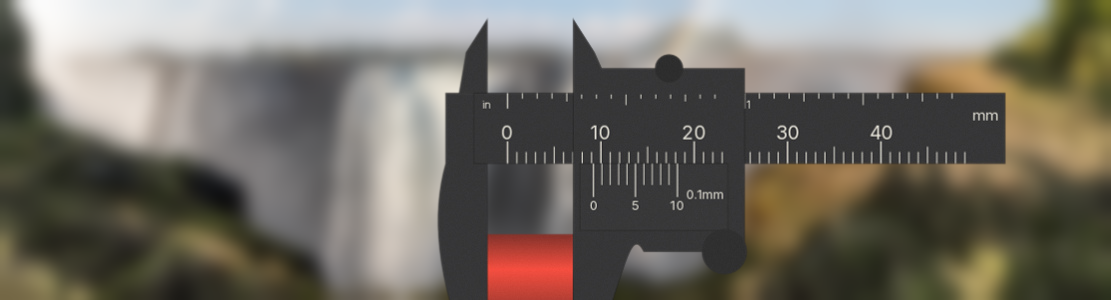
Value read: 9.2 mm
